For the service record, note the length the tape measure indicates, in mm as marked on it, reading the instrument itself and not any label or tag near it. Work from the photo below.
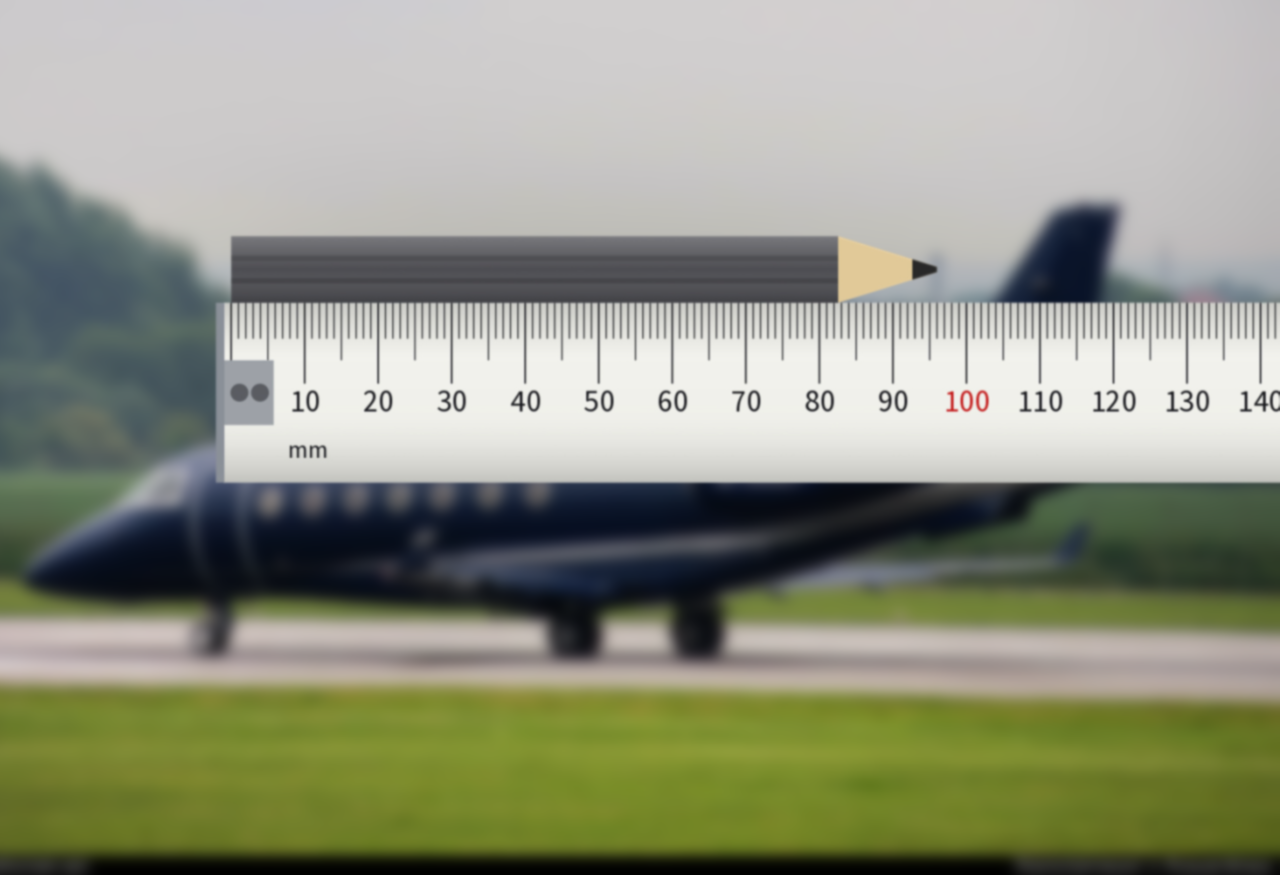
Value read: 96 mm
